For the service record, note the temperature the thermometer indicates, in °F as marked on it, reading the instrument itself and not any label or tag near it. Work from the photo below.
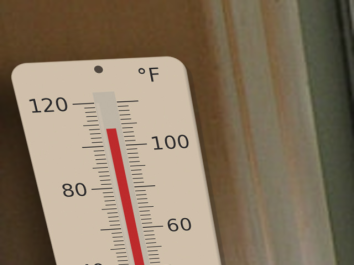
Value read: 108 °F
